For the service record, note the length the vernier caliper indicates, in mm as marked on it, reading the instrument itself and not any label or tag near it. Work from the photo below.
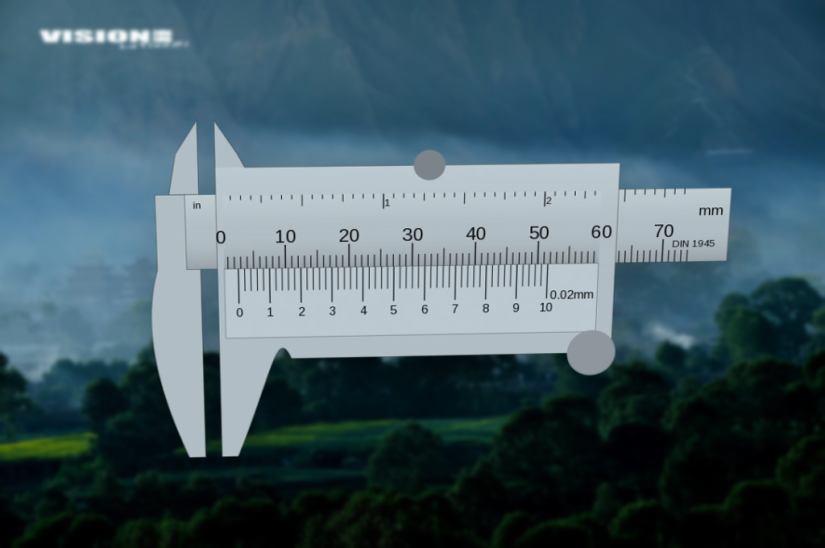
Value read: 2.6 mm
